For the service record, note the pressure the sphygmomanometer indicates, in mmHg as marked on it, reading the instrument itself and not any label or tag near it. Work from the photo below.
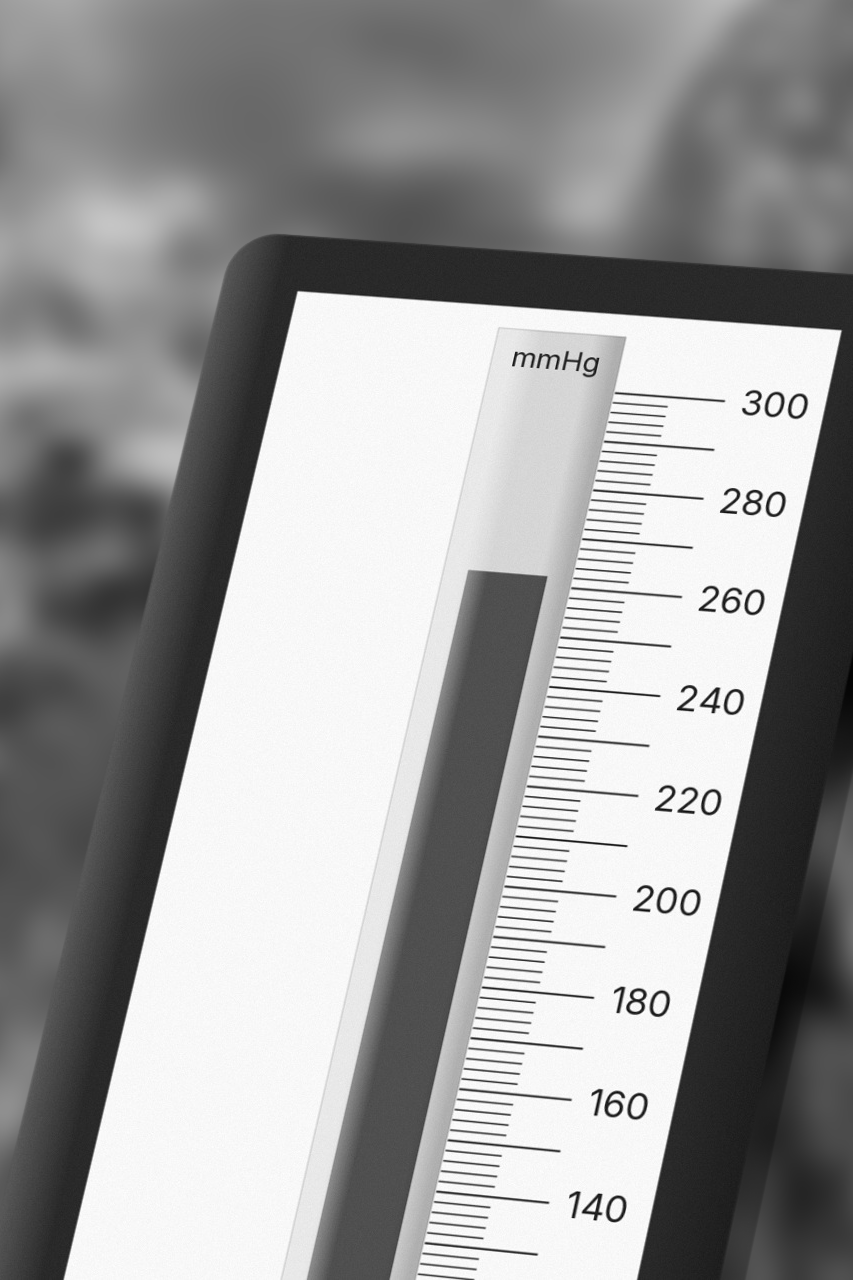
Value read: 262 mmHg
